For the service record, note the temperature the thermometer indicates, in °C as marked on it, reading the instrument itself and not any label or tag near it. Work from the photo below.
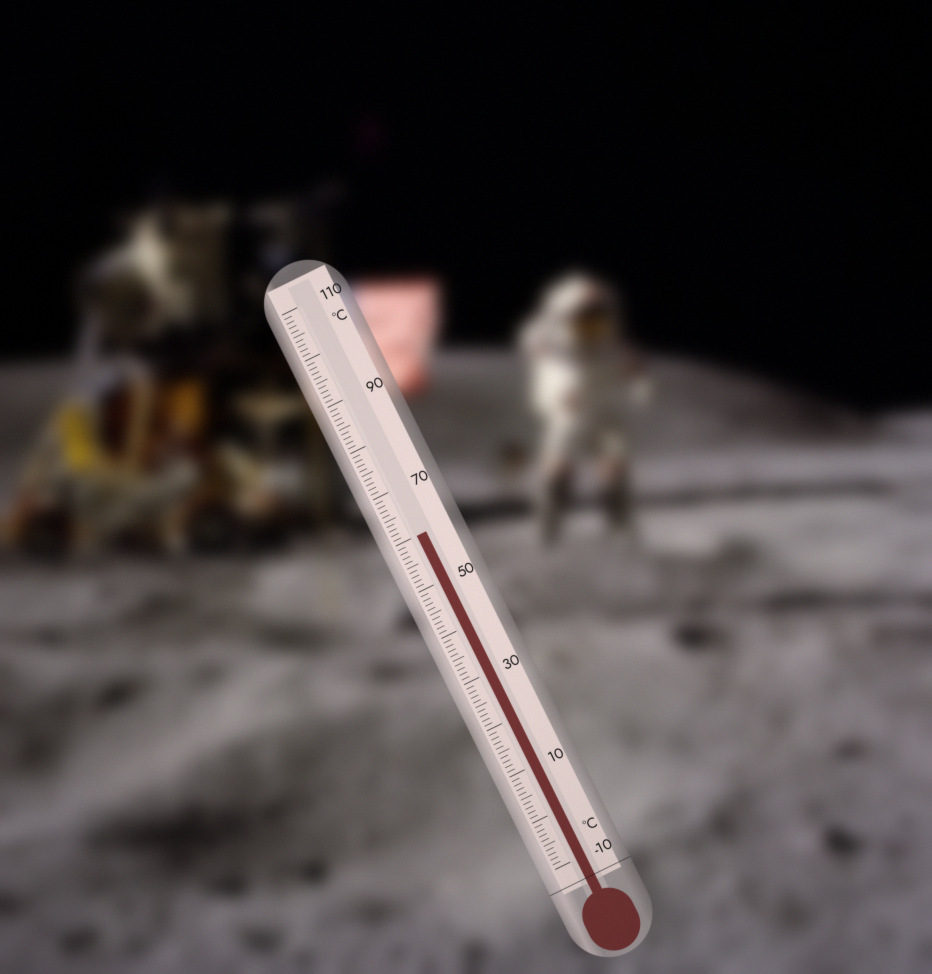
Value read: 60 °C
